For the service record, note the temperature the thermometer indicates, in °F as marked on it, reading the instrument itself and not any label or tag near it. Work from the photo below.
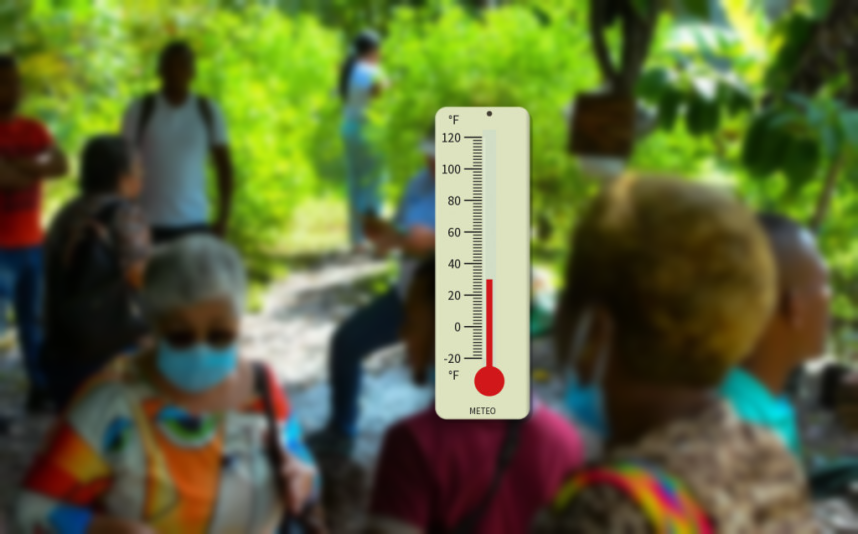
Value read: 30 °F
